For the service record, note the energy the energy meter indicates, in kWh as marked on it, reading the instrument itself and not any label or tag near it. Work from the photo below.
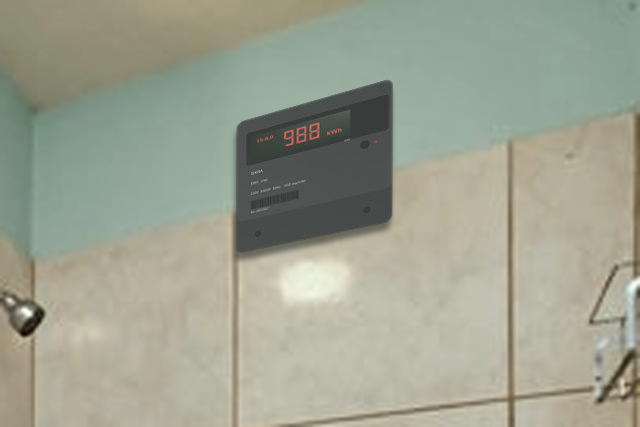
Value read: 988 kWh
